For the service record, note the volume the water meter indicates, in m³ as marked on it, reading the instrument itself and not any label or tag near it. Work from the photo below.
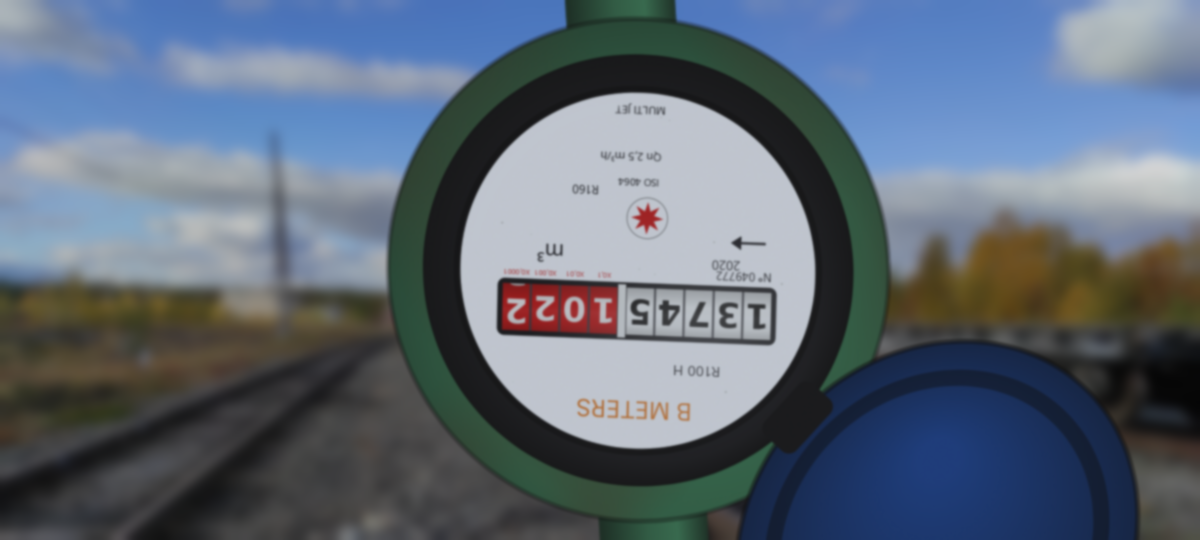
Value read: 13745.1022 m³
